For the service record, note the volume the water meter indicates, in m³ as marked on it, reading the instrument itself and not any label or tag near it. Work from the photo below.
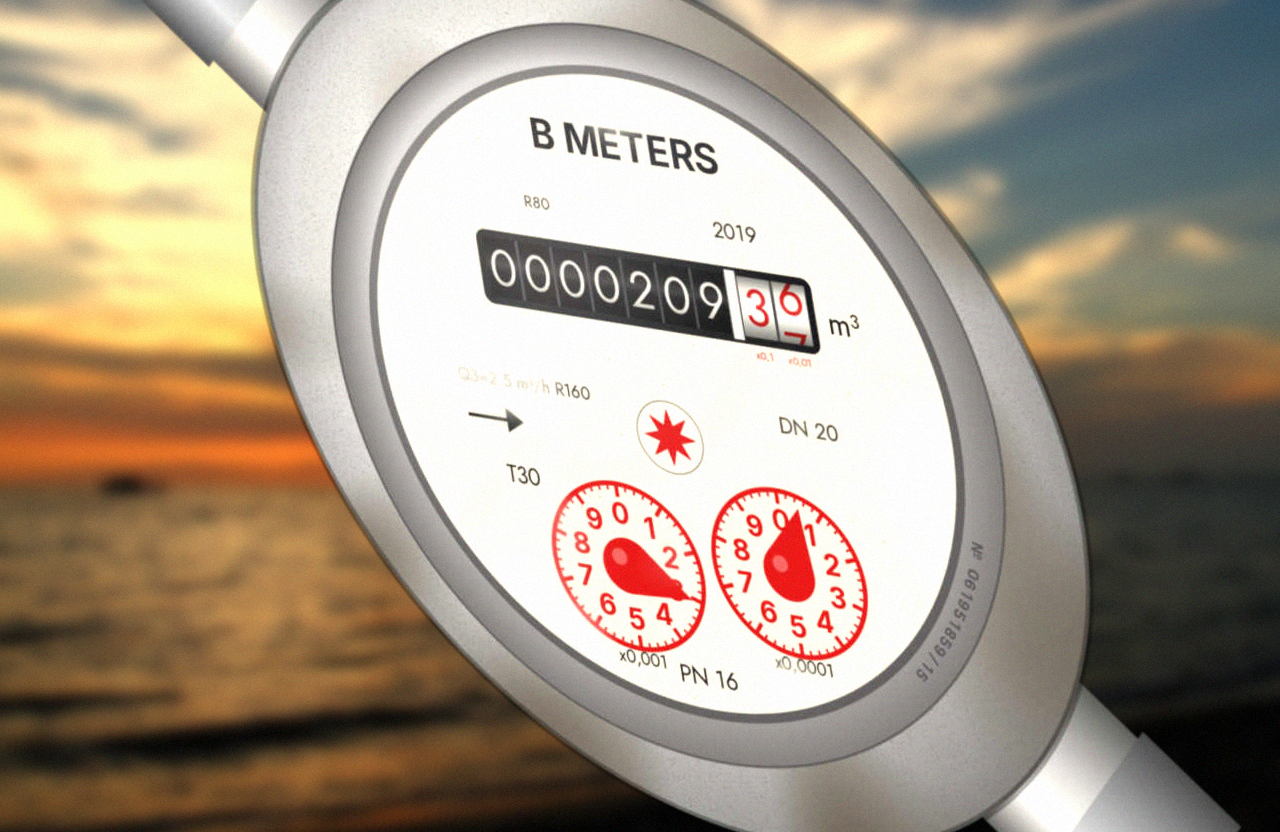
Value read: 209.3630 m³
